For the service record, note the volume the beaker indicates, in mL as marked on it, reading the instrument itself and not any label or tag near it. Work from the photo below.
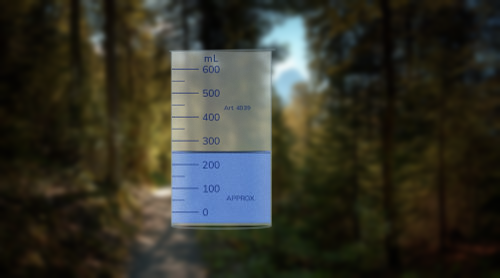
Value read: 250 mL
